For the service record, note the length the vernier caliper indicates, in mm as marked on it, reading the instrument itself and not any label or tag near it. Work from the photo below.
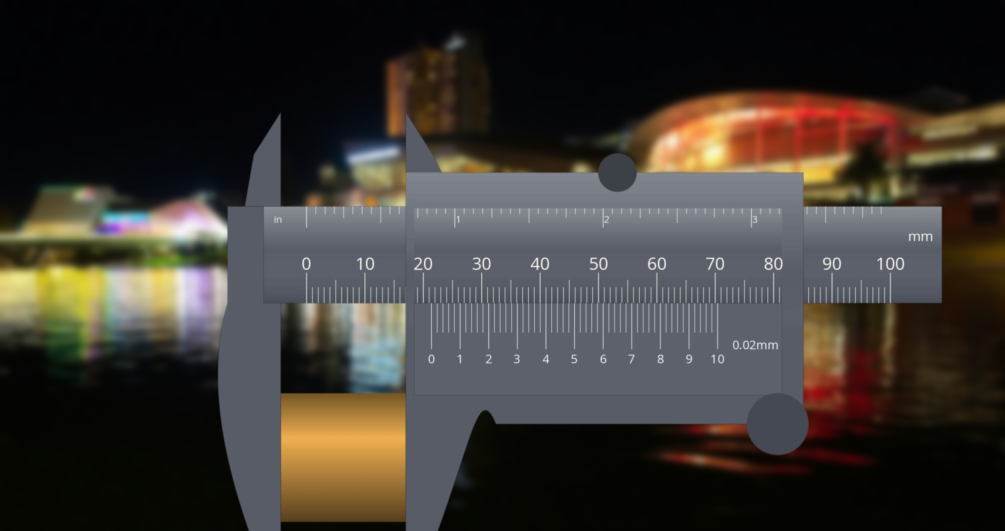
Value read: 21.4 mm
